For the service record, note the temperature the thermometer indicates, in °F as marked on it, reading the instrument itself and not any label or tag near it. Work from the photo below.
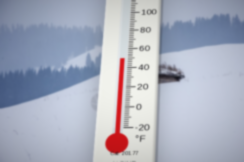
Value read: 50 °F
